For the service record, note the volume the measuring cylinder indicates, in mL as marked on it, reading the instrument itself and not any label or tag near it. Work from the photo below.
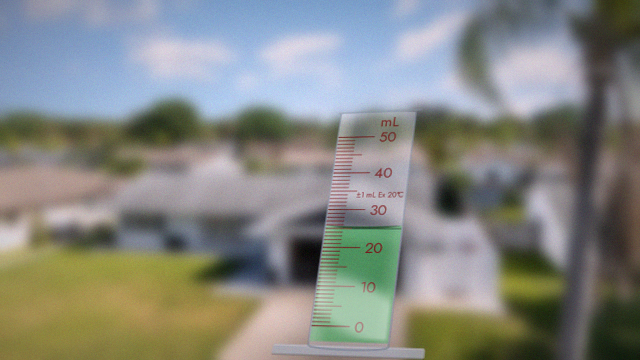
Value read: 25 mL
